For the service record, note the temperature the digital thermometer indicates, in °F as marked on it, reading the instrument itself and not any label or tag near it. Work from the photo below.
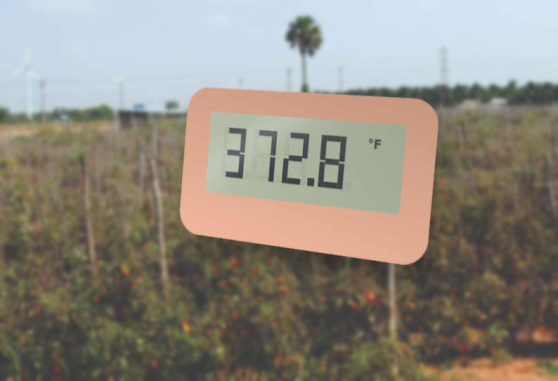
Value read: 372.8 °F
